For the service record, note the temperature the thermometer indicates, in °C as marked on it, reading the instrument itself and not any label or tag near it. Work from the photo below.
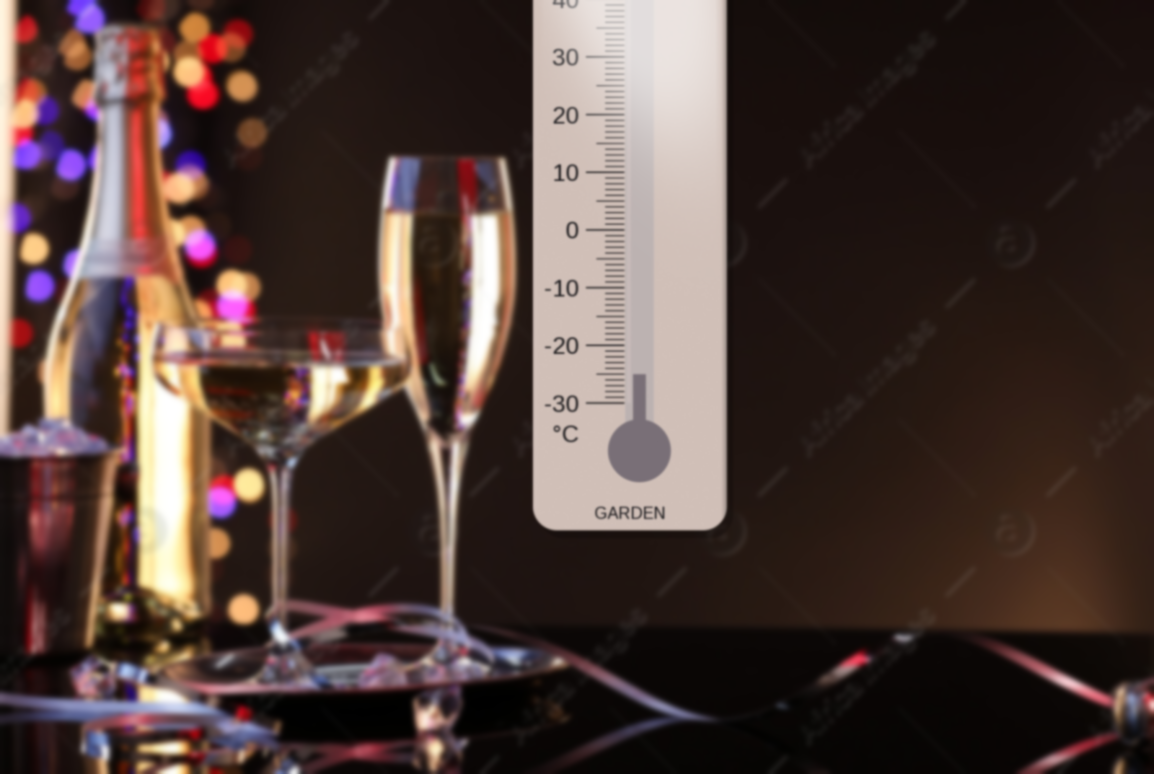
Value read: -25 °C
